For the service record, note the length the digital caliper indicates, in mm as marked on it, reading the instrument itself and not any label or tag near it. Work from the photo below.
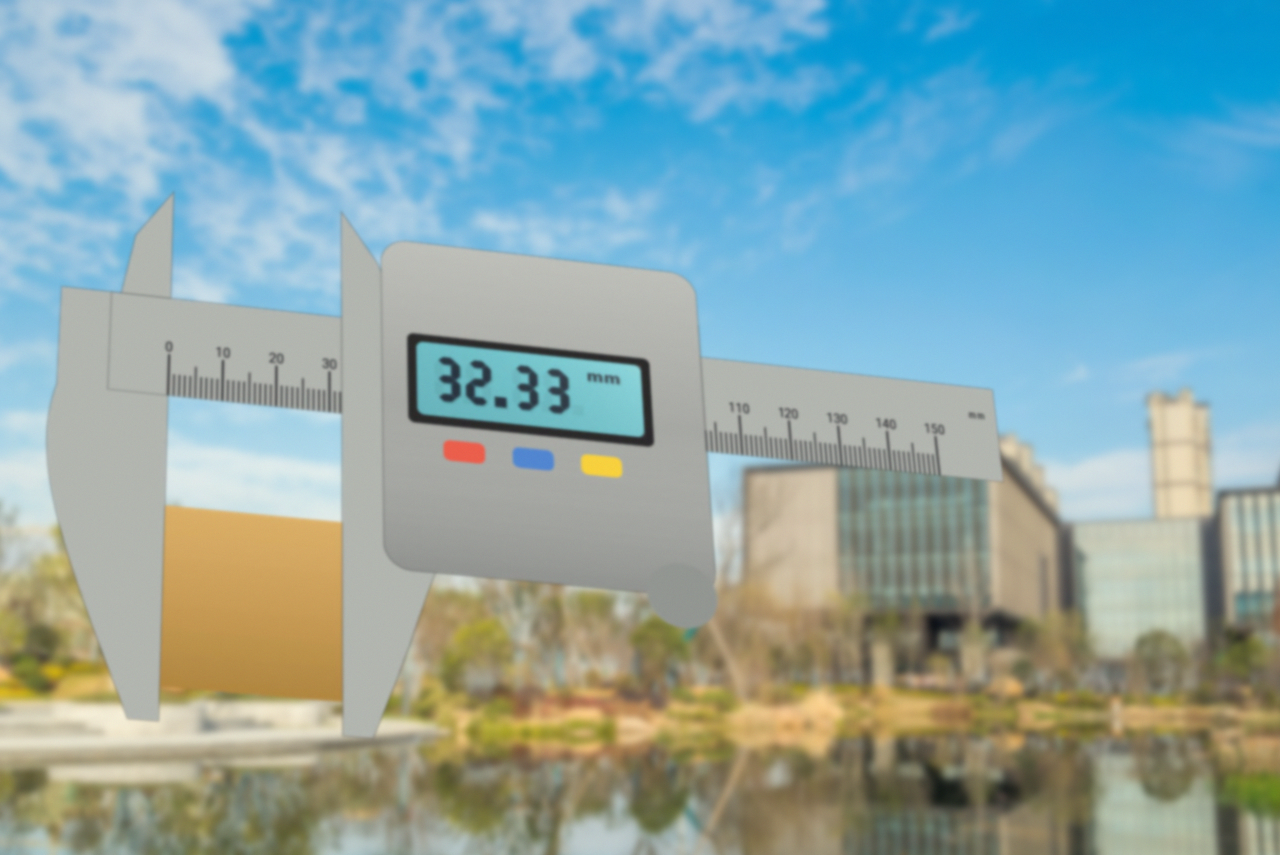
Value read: 32.33 mm
